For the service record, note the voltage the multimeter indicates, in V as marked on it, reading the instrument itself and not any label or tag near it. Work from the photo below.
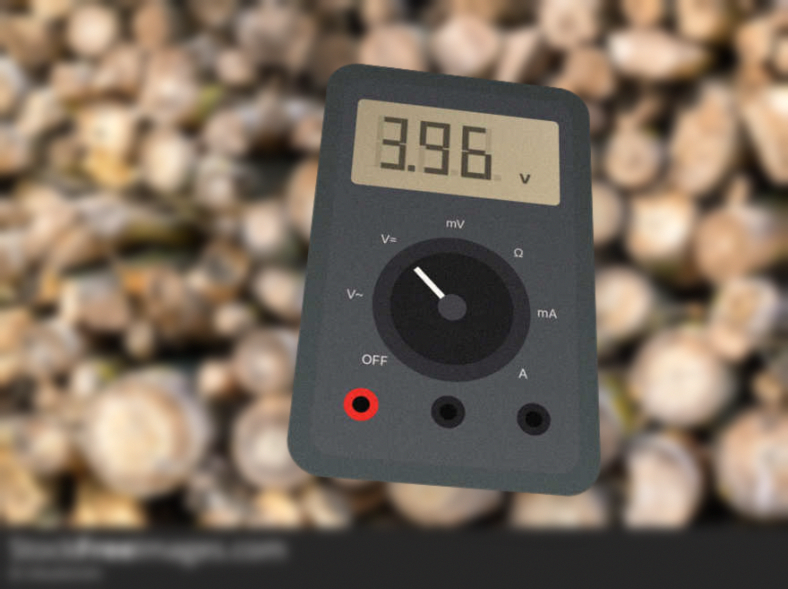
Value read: 3.96 V
